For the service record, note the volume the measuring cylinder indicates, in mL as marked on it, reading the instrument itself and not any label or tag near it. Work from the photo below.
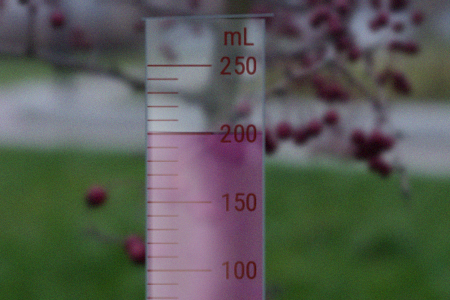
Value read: 200 mL
